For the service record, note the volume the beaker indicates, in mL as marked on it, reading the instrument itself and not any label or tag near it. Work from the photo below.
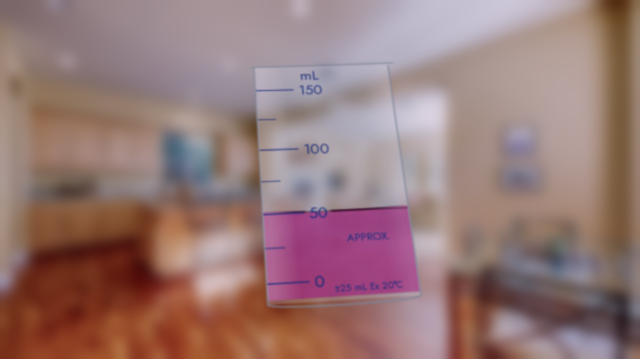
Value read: 50 mL
